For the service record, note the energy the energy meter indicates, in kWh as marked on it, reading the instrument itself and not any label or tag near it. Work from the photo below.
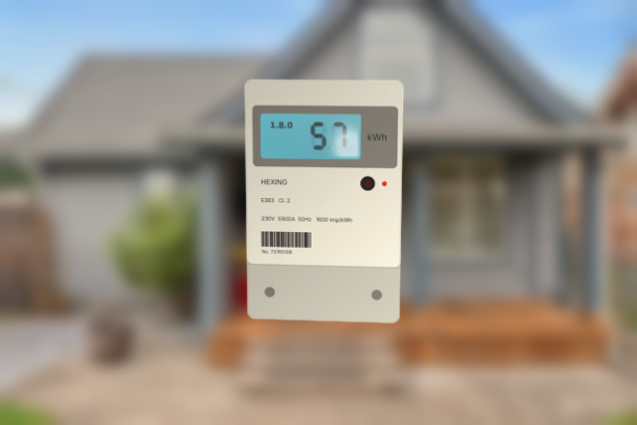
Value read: 57 kWh
